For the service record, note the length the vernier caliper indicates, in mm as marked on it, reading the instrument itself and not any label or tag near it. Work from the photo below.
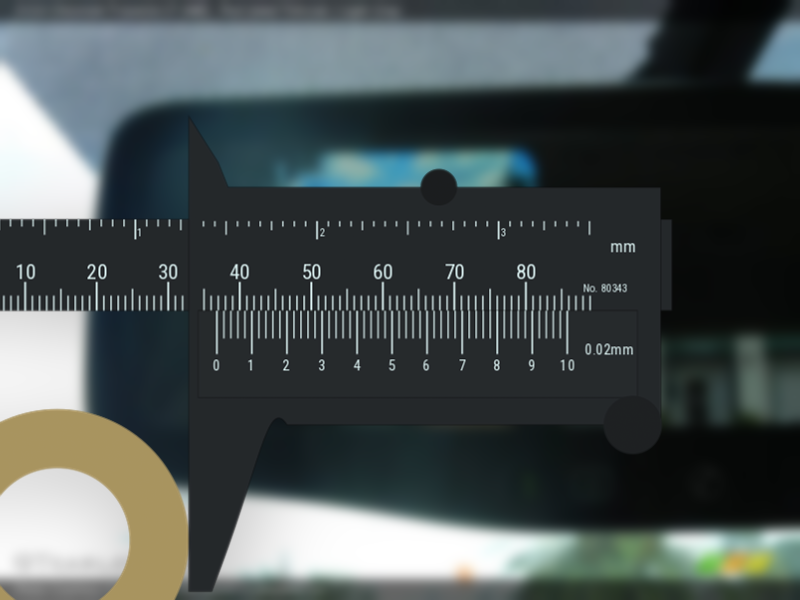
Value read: 36.8 mm
